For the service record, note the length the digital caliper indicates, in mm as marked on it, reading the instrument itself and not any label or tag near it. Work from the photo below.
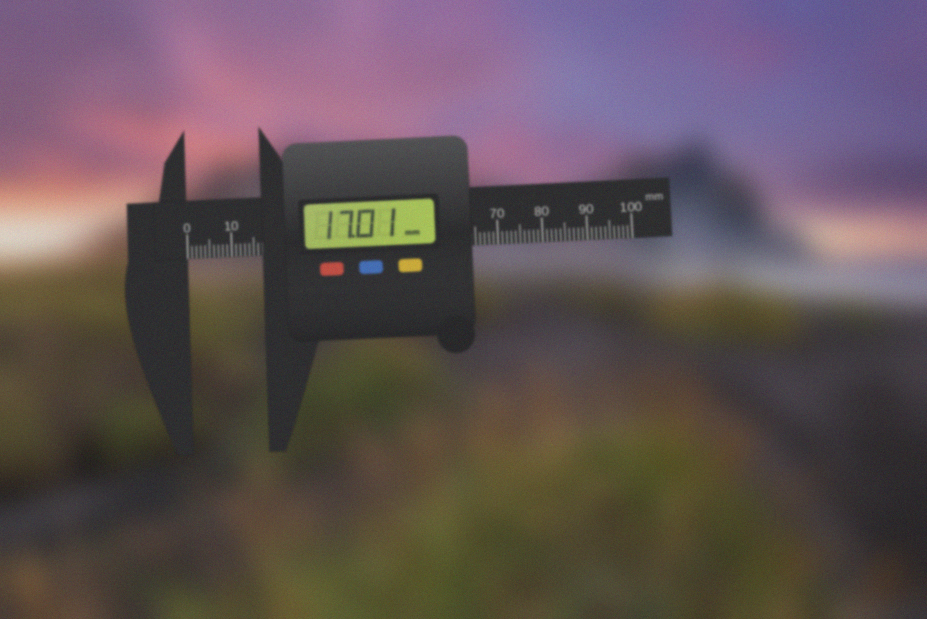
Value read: 17.01 mm
